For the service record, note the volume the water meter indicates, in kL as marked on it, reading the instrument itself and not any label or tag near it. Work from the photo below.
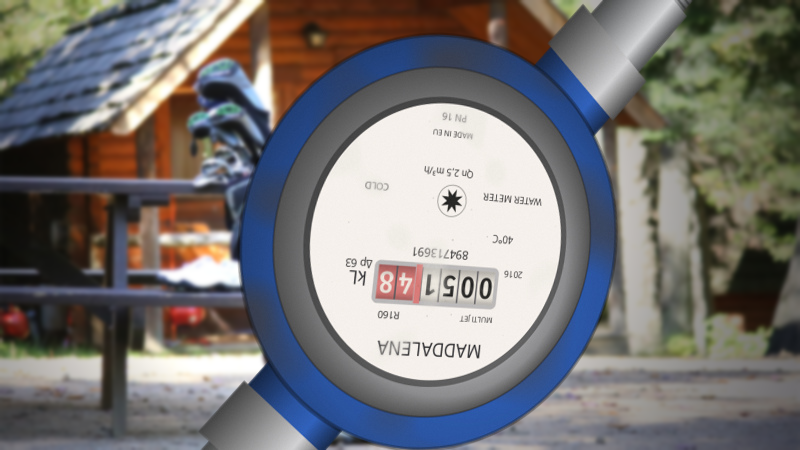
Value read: 51.48 kL
